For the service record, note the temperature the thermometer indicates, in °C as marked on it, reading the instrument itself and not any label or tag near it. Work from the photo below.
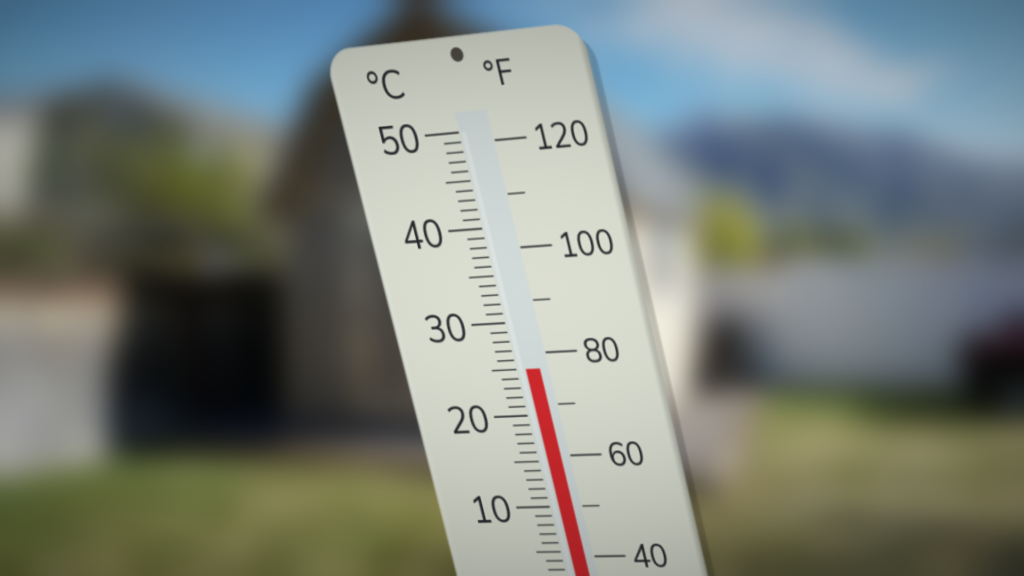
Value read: 25 °C
